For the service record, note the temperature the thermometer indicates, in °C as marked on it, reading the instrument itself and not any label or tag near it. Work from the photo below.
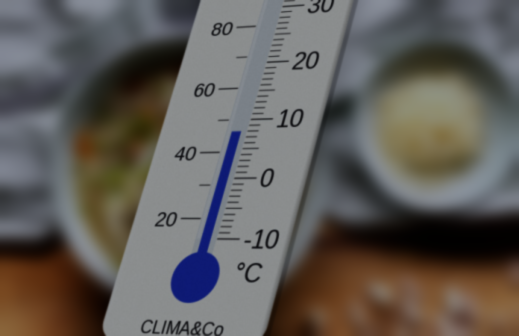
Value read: 8 °C
